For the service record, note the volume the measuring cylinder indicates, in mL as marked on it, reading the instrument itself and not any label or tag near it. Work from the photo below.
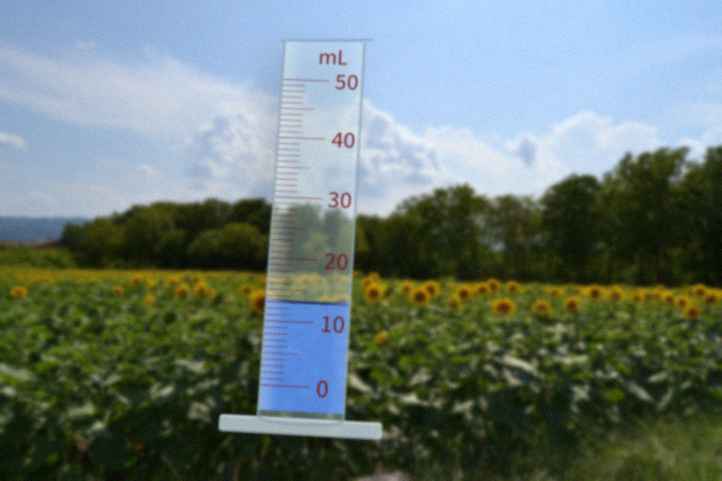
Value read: 13 mL
